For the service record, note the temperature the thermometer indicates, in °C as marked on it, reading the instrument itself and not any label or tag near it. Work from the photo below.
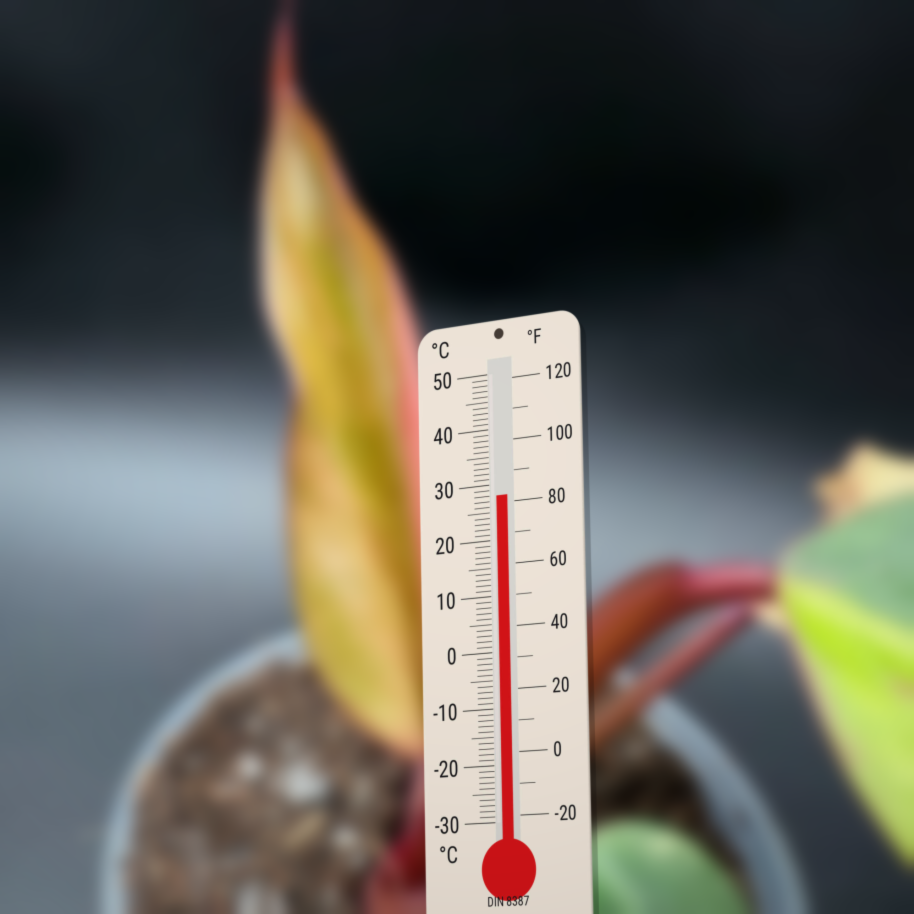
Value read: 28 °C
